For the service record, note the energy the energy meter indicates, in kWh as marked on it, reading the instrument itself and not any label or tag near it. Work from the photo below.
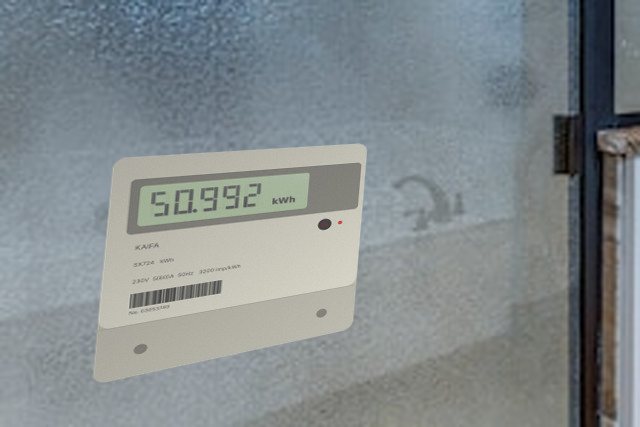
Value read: 50.992 kWh
